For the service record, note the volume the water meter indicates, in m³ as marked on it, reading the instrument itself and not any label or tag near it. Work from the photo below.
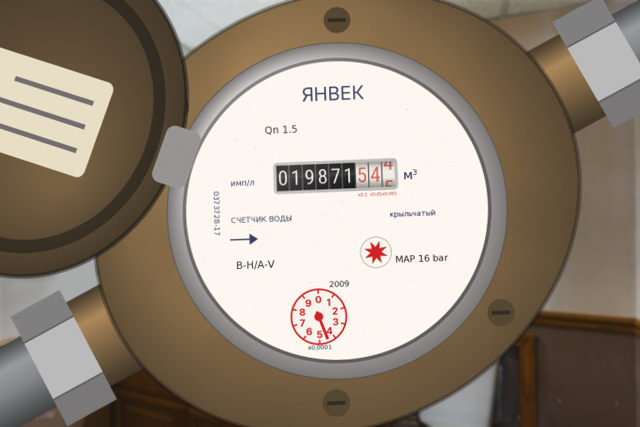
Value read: 19871.5444 m³
